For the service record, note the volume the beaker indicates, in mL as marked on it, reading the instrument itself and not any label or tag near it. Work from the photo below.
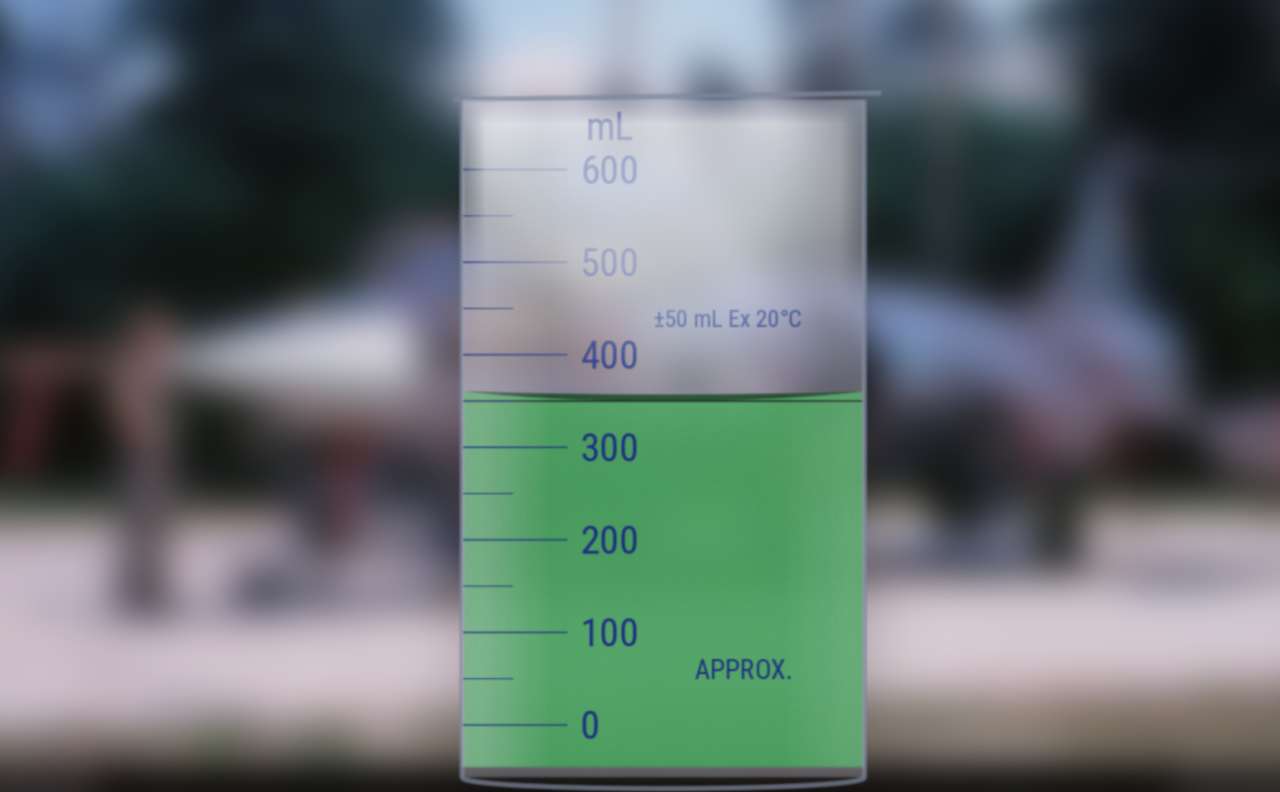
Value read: 350 mL
